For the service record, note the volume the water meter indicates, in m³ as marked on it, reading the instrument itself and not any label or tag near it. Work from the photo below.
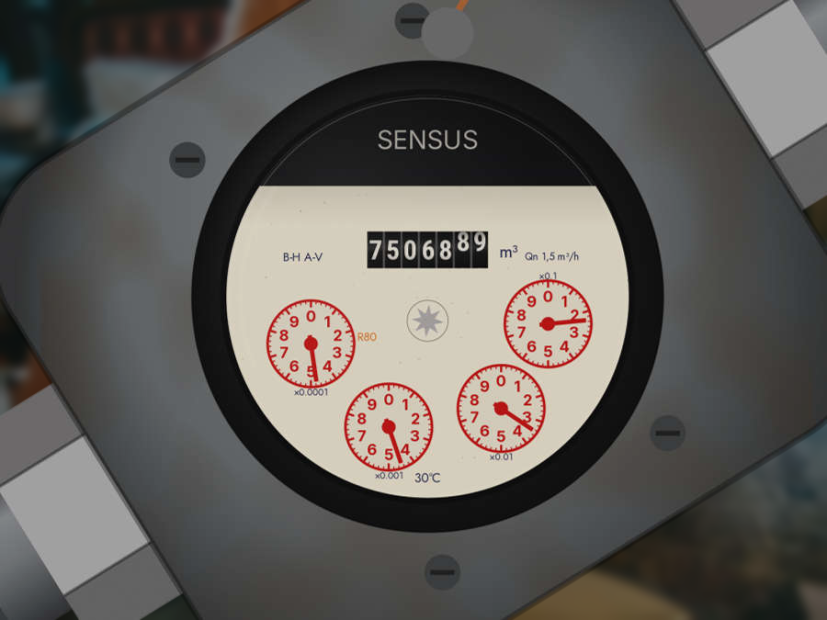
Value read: 7506889.2344 m³
